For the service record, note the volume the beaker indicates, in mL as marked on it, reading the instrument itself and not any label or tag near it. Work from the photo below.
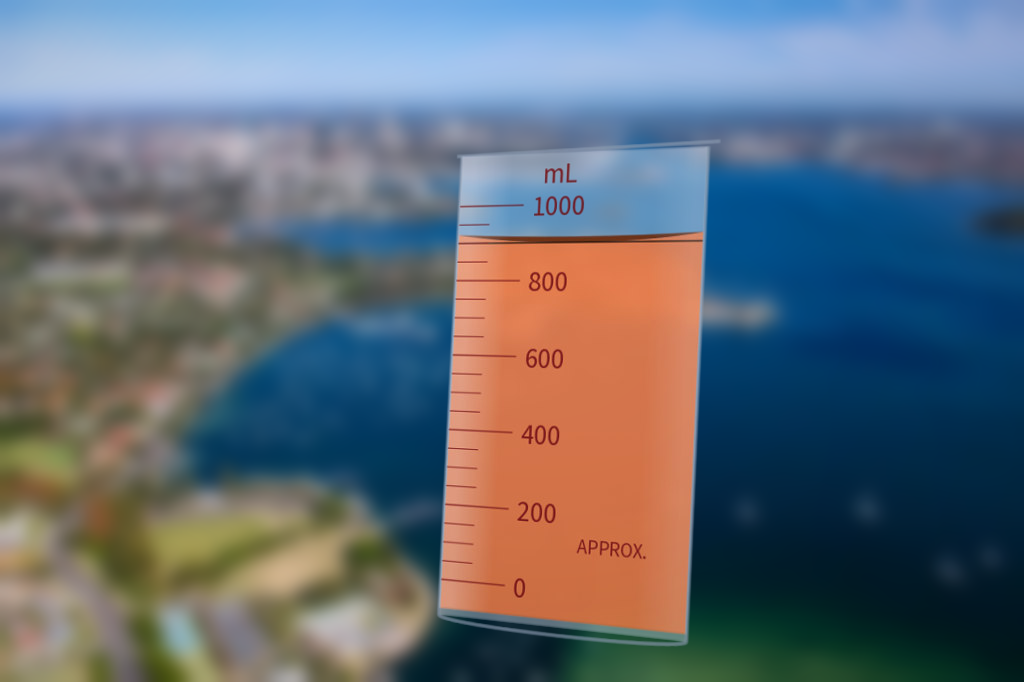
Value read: 900 mL
